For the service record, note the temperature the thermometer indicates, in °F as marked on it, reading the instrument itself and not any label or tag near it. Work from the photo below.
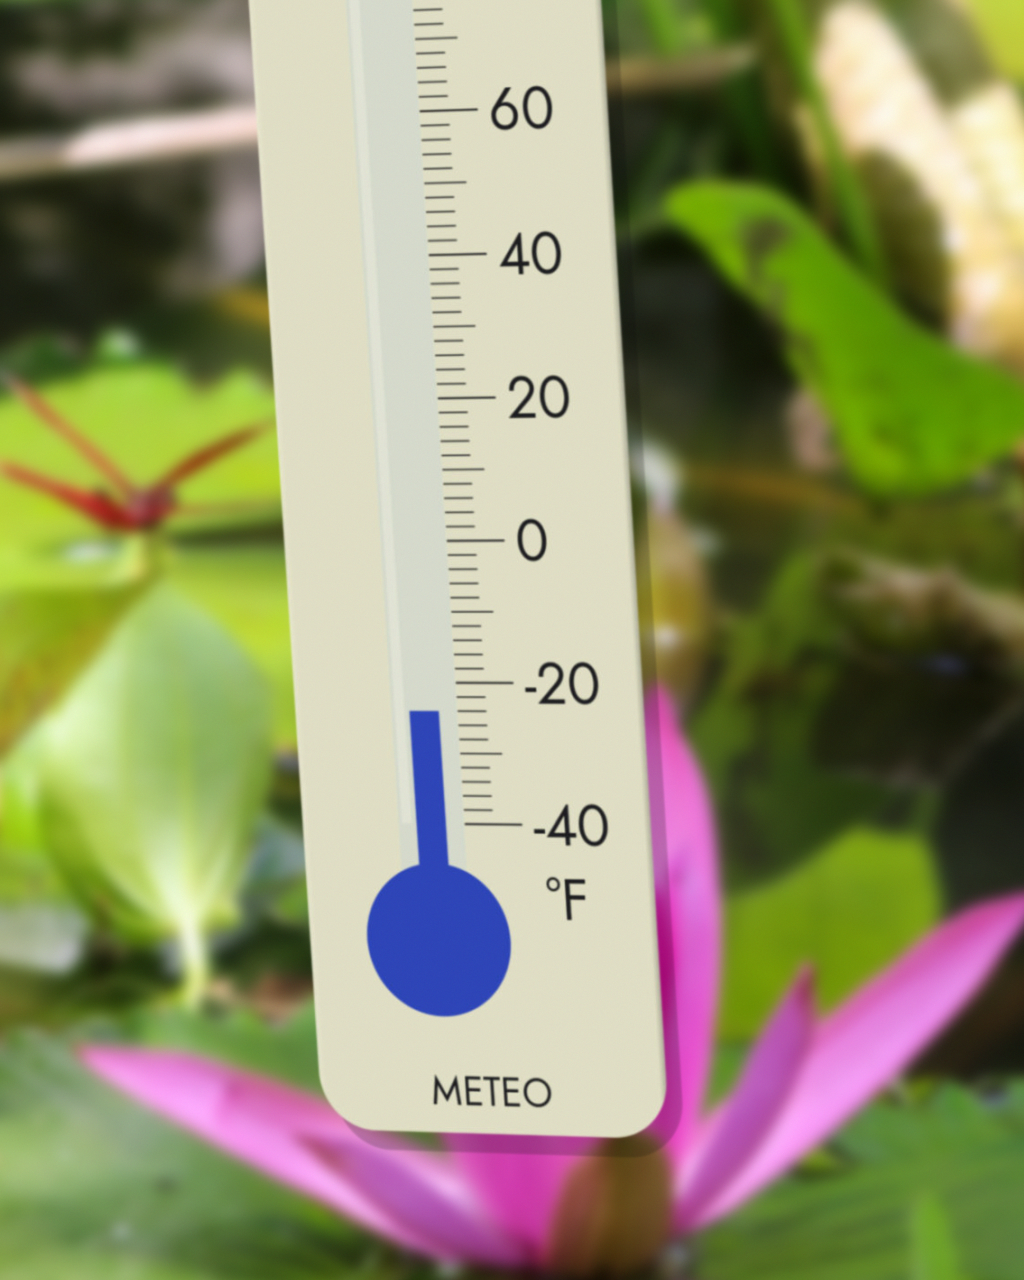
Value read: -24 °F
